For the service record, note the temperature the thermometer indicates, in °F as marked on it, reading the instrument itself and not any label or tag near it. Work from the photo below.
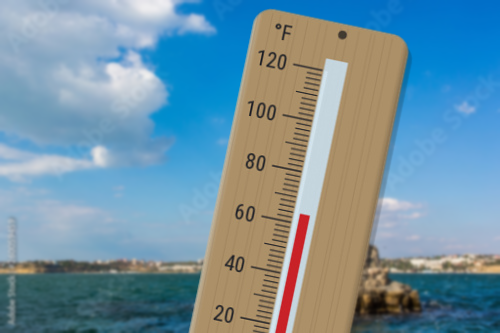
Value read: 64 °F
